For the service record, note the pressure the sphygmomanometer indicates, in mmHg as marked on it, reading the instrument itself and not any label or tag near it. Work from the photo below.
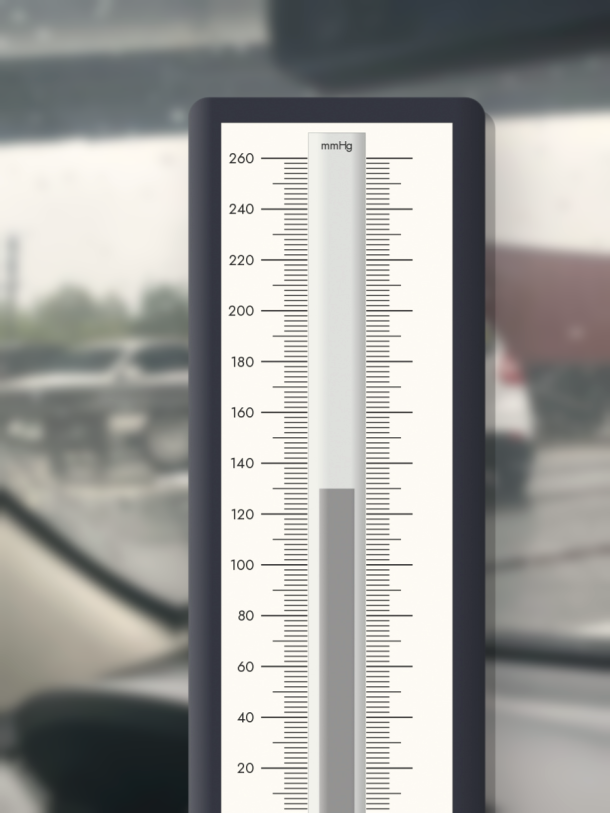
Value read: 130 mmHg
